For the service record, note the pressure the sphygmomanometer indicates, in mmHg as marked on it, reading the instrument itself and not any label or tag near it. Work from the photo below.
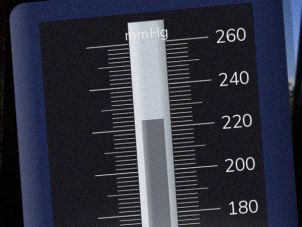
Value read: 224 mmHg
